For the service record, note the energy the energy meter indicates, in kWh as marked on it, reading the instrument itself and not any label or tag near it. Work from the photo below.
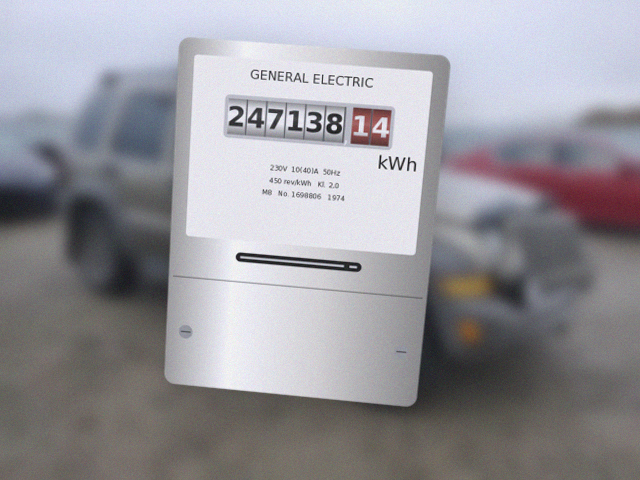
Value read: 247138.14 kWh
